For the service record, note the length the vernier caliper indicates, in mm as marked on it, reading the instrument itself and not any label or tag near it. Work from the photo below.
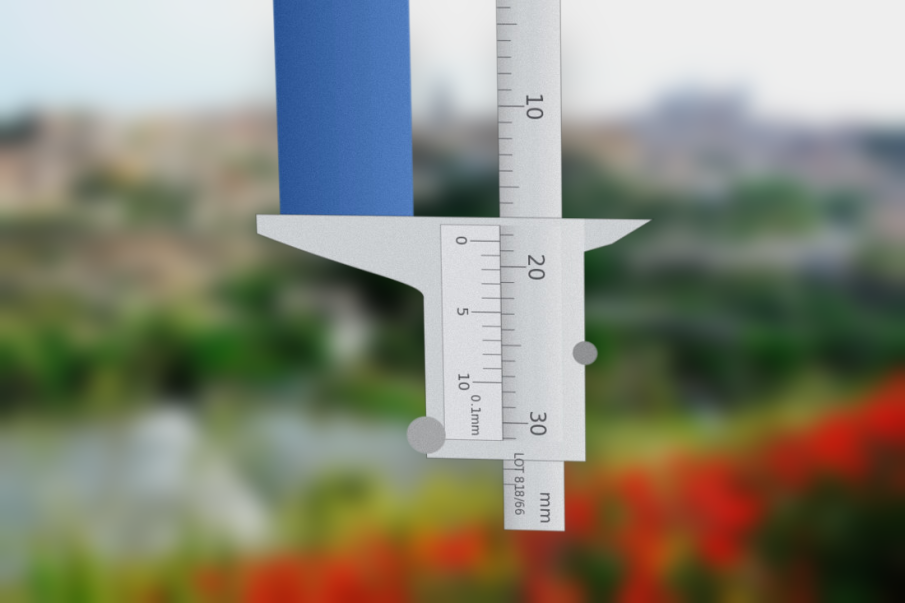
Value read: 18.4 mm
